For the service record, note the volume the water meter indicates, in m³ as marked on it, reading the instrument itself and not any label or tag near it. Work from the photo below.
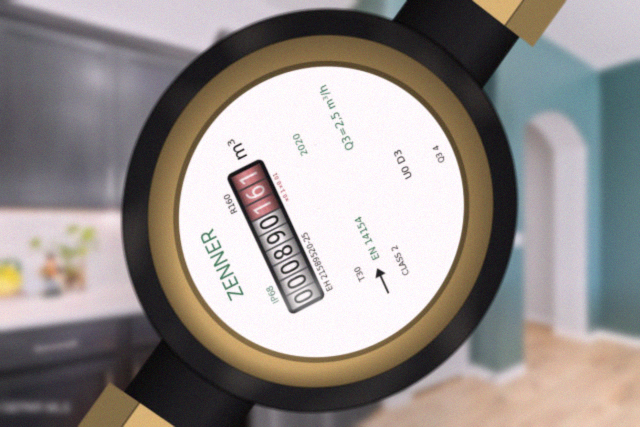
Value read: 890.161 m³
